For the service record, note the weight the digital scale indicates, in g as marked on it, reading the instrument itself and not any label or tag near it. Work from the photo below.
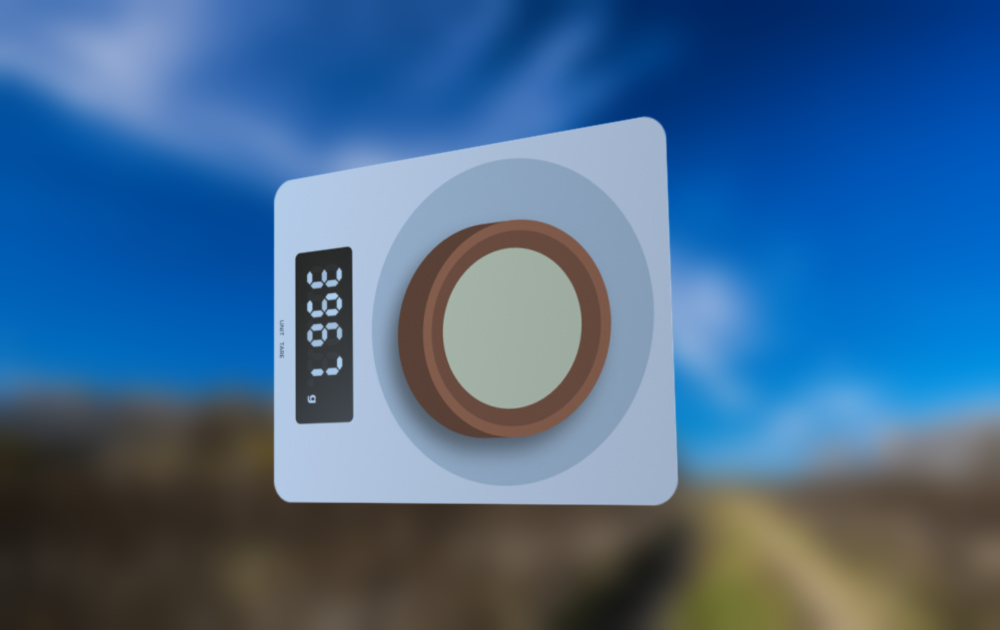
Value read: 3967 g
